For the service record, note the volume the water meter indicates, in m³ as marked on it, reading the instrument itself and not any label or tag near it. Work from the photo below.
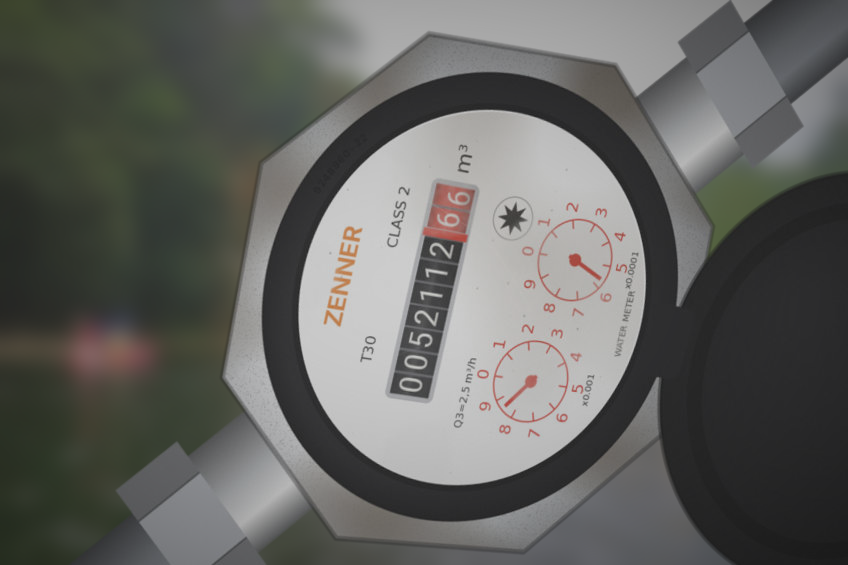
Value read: 52112.6585 m³
